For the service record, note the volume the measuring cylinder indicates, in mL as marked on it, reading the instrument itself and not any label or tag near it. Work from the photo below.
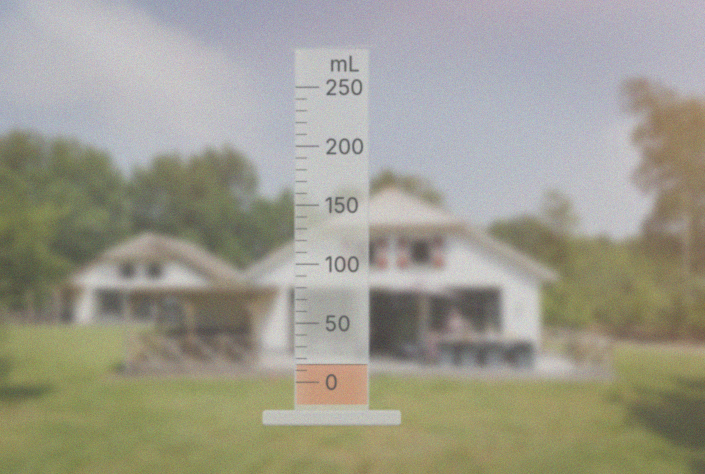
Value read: 15 mL
